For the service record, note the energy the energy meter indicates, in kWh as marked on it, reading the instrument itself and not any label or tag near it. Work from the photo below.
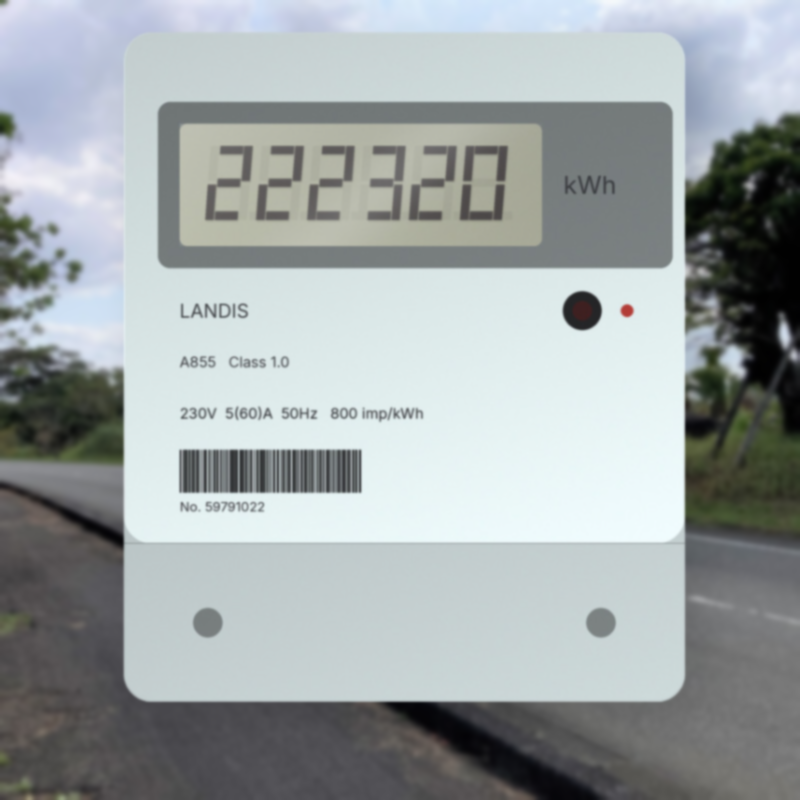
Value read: 222320 kWh
